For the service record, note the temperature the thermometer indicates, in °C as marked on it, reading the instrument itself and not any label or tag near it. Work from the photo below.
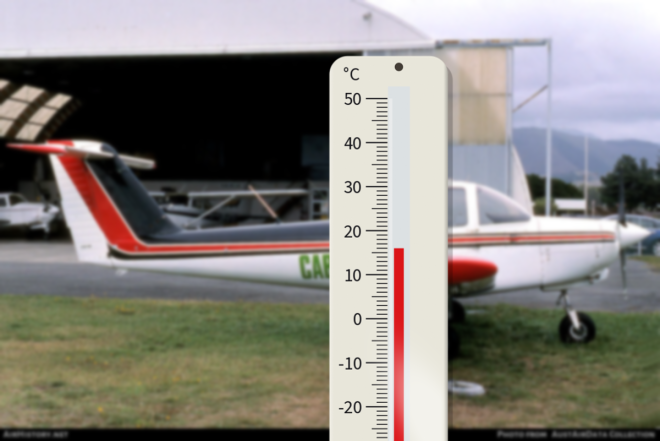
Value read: 16 °C
